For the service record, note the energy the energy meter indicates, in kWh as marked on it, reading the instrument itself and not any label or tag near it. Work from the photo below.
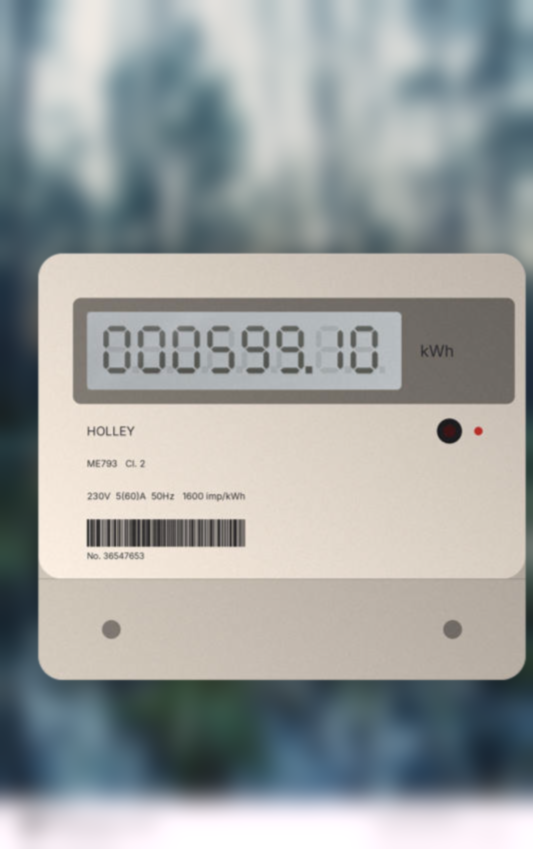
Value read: 599.10 kWh
